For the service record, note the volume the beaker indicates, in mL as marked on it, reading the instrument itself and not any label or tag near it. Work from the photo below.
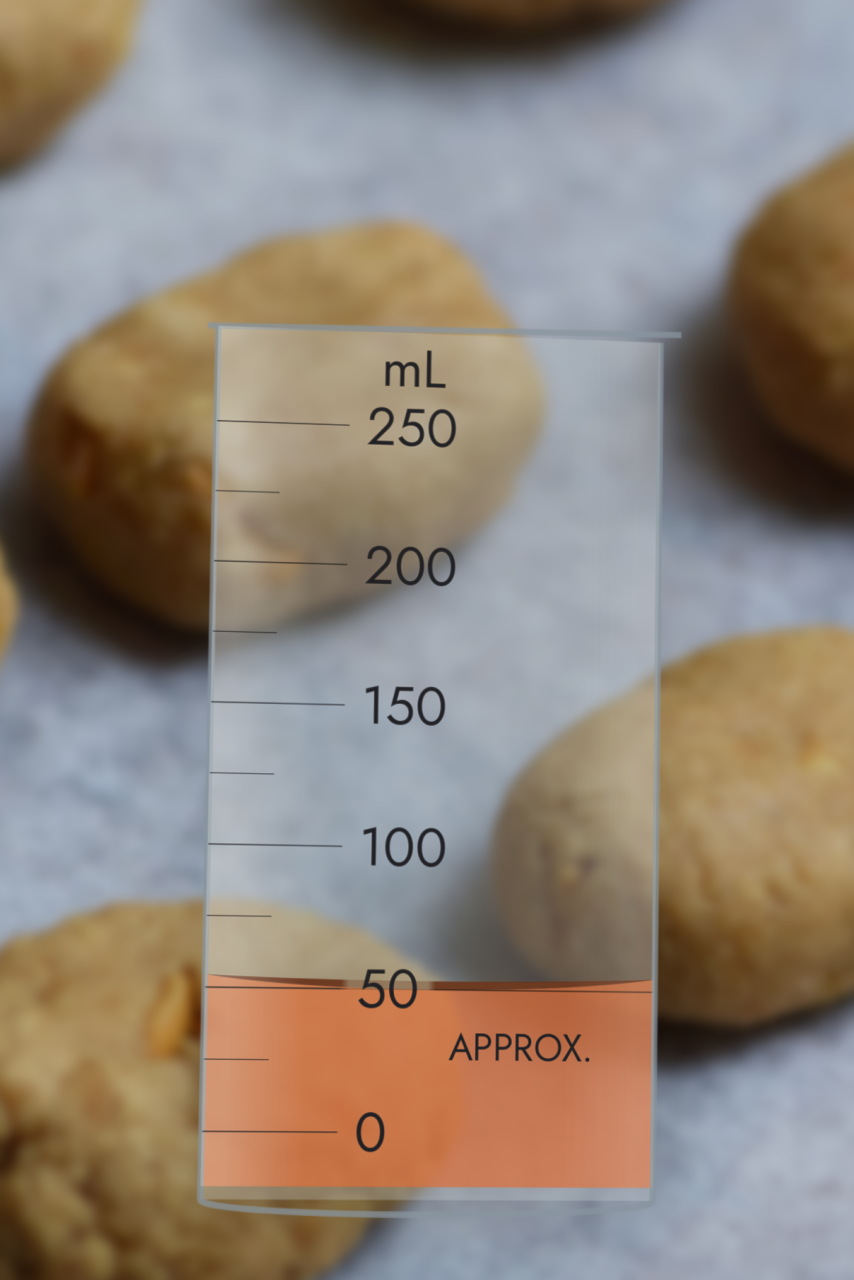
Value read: 50 mL
